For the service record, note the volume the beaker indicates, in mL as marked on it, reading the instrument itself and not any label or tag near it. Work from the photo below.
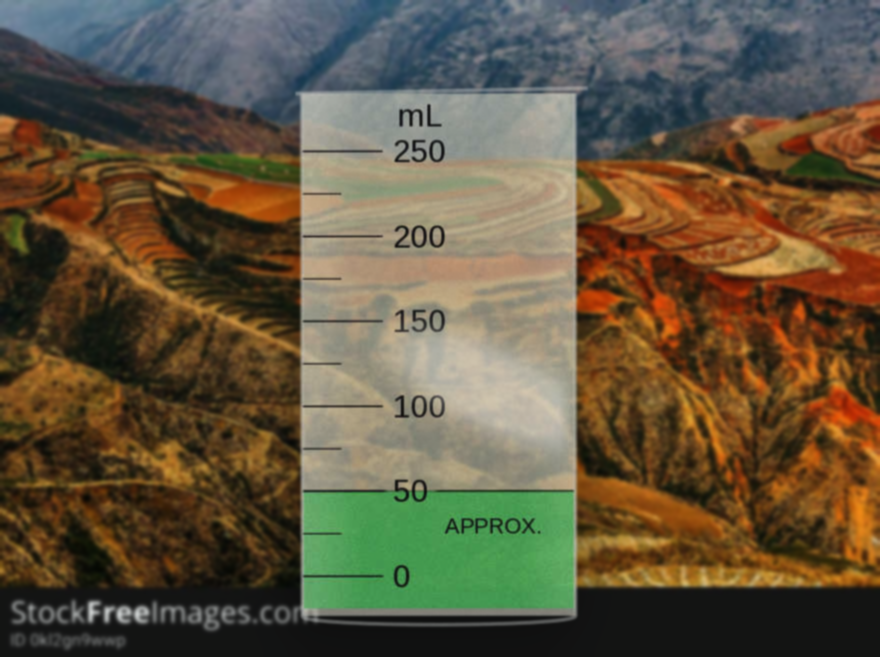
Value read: 50 mL
